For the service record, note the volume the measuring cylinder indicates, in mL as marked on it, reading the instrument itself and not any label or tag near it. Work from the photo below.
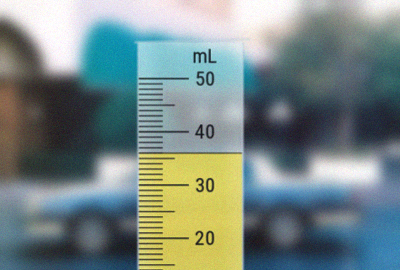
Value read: 36 mL
